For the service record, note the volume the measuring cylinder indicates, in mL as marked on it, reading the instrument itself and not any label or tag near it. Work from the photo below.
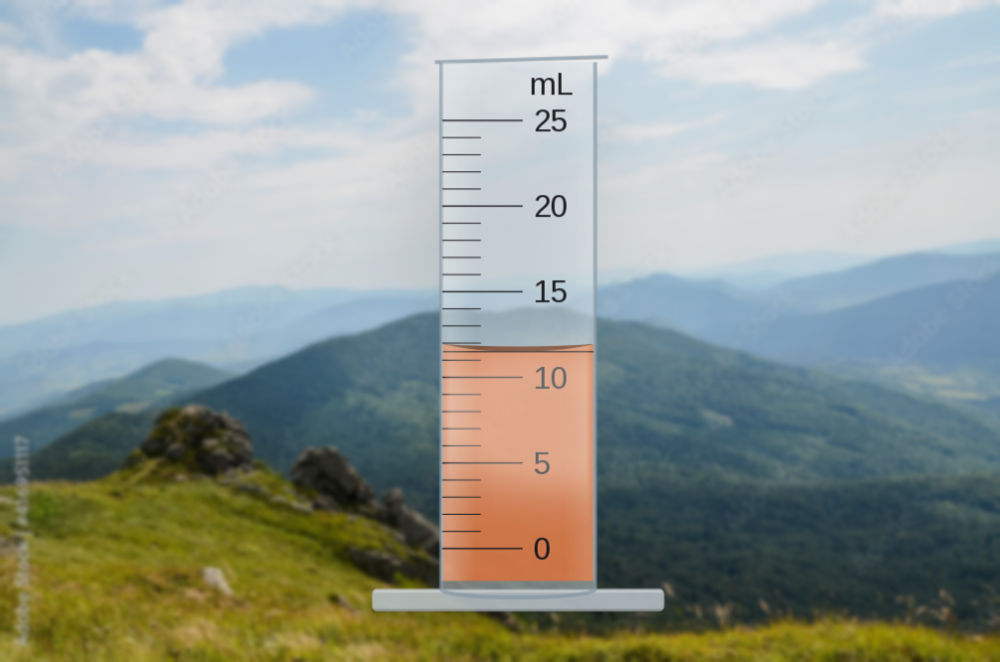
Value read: 11.5 mL
